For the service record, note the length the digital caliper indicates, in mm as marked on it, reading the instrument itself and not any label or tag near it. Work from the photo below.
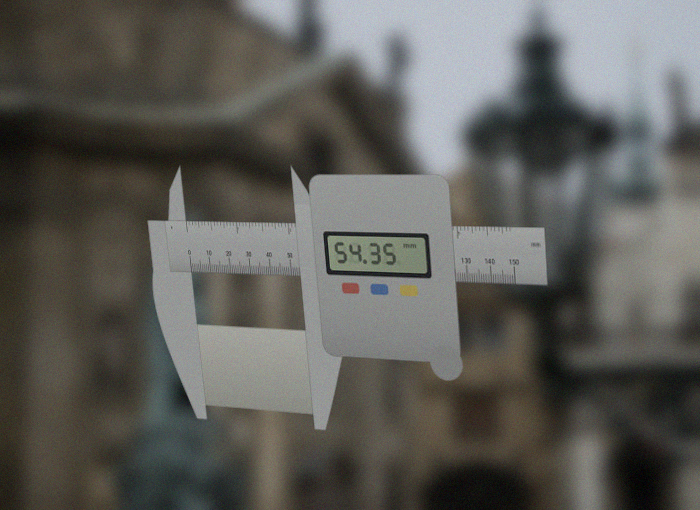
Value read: 54.35 mm
